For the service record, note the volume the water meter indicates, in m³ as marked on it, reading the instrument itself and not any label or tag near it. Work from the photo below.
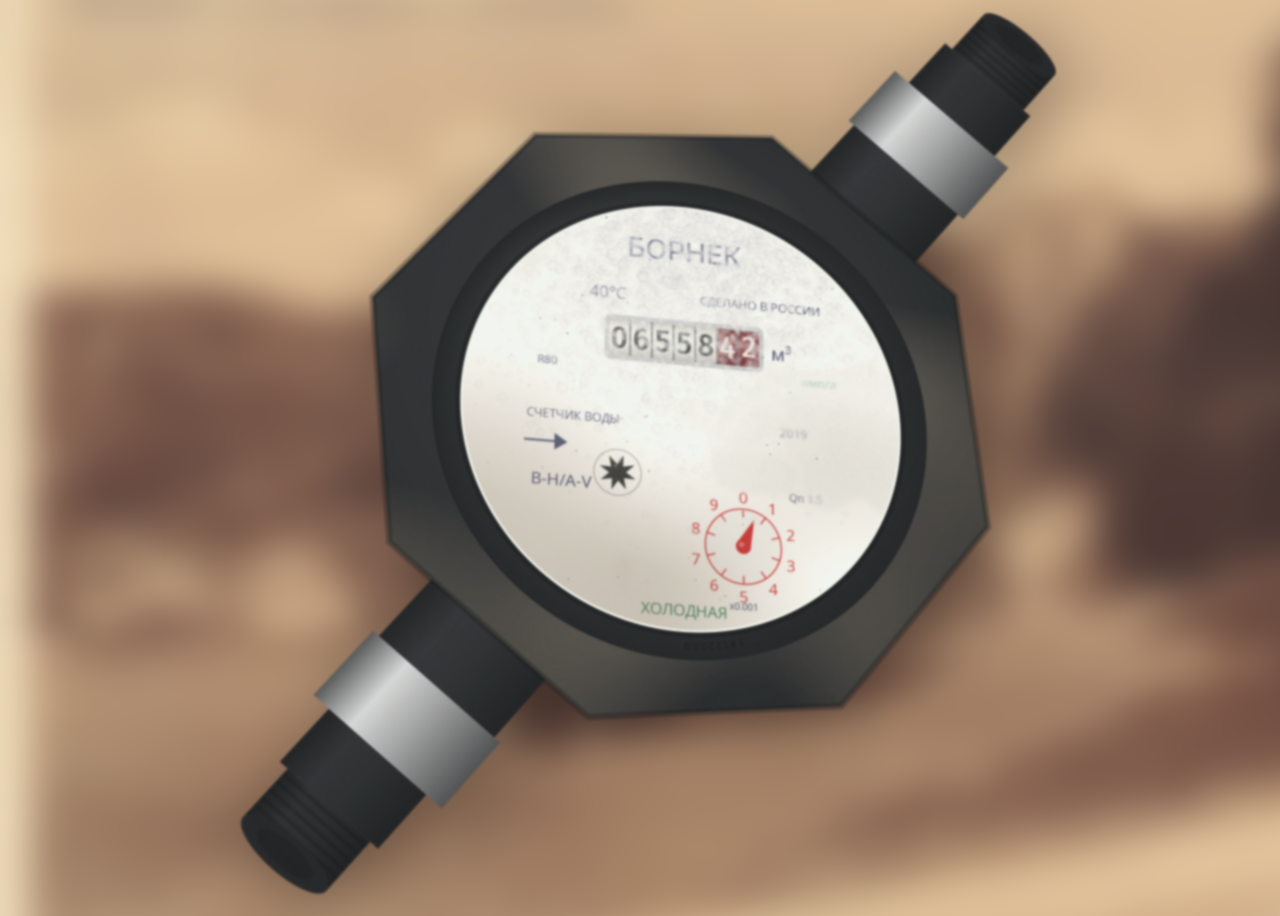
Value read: 6558.420 m³
